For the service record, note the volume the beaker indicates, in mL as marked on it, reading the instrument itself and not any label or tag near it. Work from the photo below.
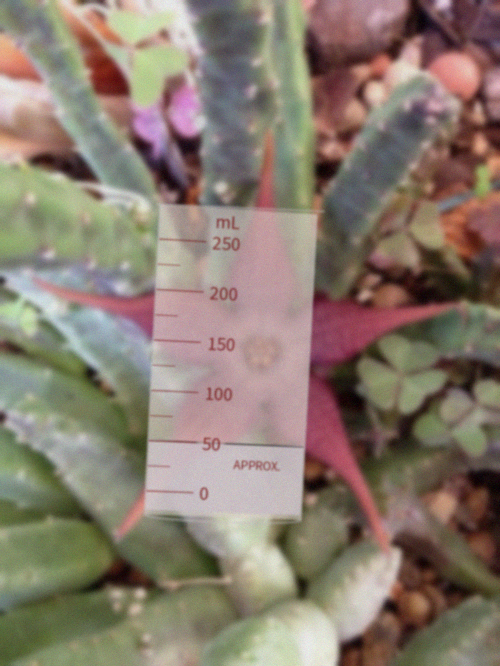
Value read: 50 mL
